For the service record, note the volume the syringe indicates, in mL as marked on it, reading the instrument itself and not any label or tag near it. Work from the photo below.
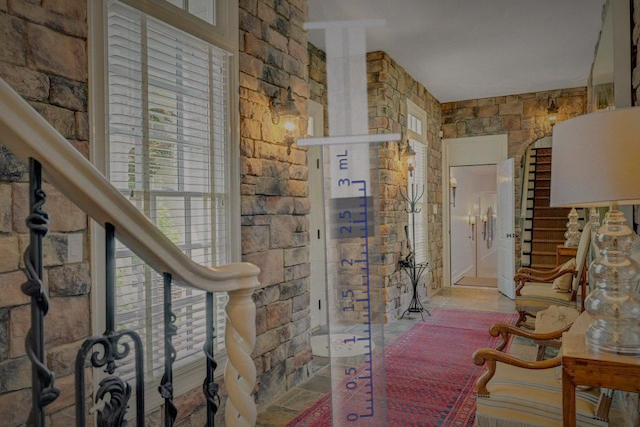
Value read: 2.3 mL
